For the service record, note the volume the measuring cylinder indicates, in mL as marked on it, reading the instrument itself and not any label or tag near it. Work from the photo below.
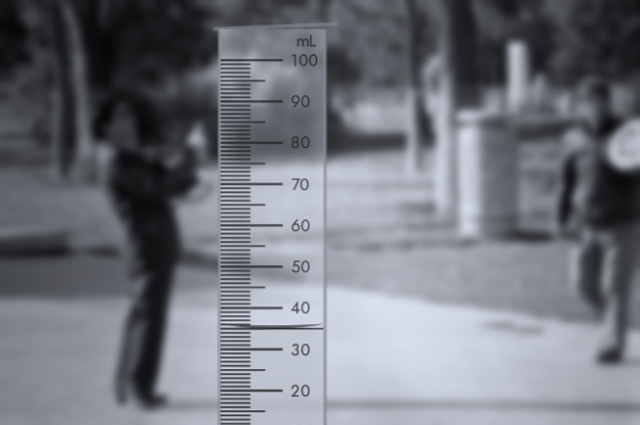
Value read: 35 mL
